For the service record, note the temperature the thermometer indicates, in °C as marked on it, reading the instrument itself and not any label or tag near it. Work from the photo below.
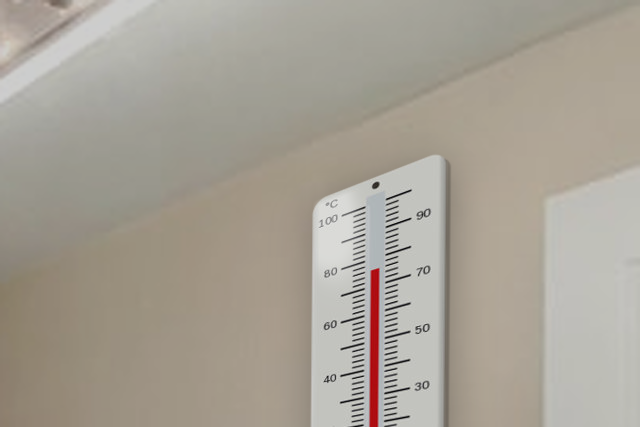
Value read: 76 °C
